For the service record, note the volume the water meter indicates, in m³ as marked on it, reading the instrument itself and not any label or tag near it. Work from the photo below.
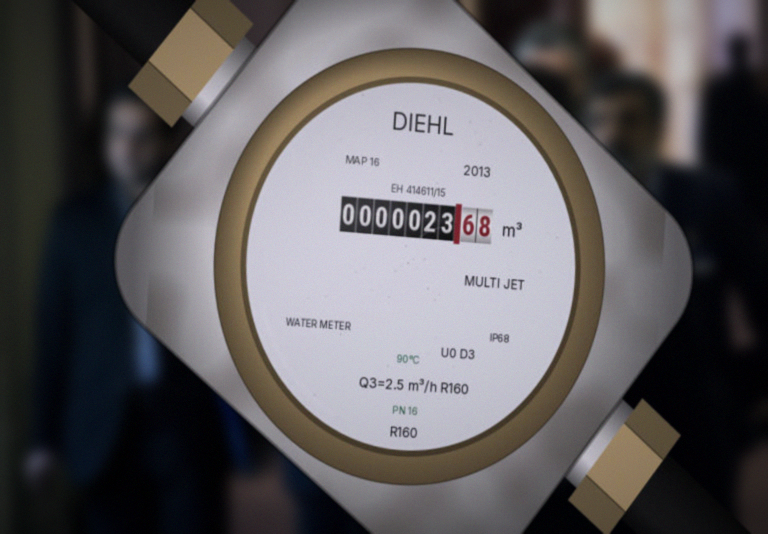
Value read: 23.68 m³
